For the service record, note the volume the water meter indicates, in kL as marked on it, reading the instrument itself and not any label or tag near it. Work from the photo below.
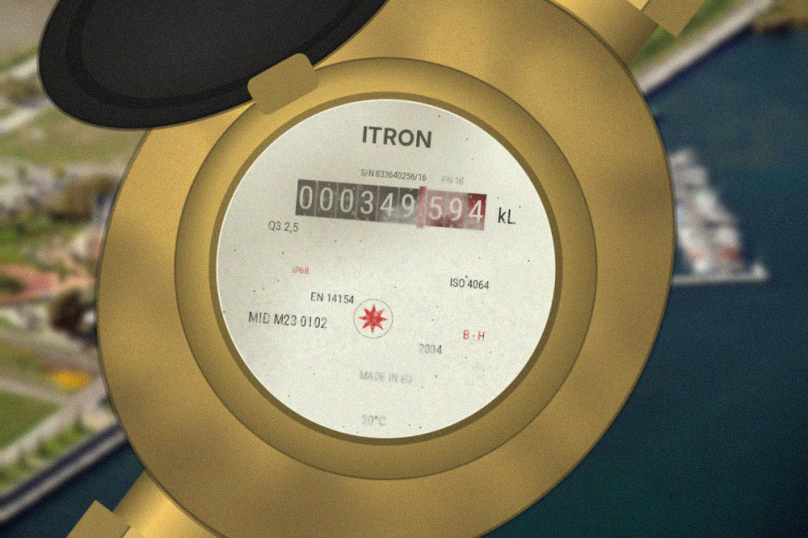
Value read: 349.594 kL
